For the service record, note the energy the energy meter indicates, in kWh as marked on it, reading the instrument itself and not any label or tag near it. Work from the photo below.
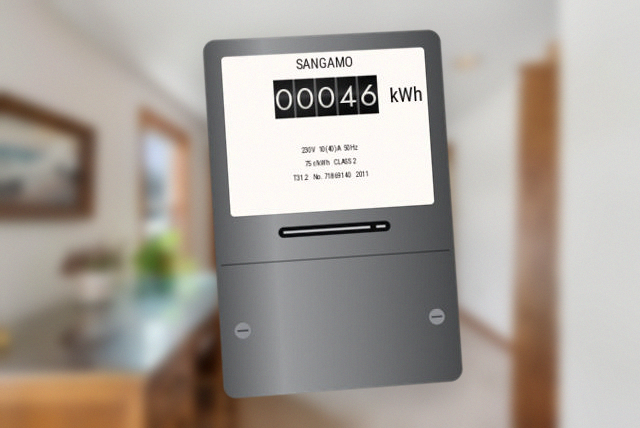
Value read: 46 kWh
